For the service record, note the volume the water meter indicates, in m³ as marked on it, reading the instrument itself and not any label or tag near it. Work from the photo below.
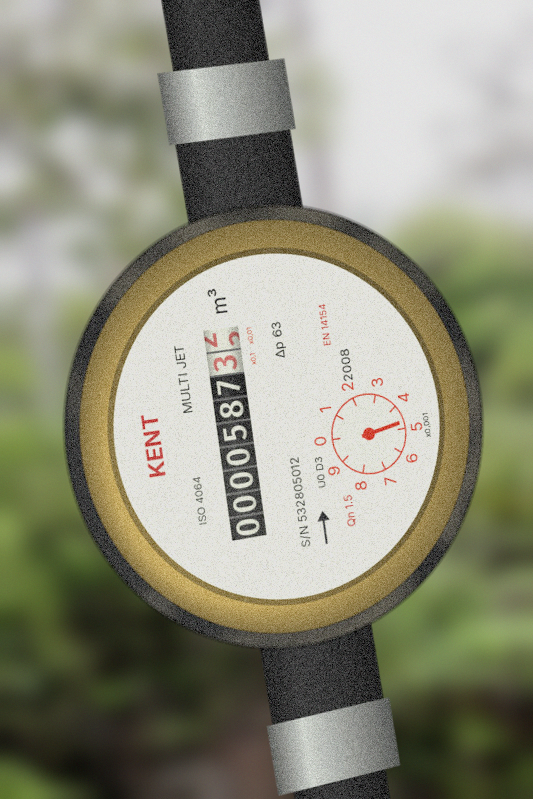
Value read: 587.324 m³
